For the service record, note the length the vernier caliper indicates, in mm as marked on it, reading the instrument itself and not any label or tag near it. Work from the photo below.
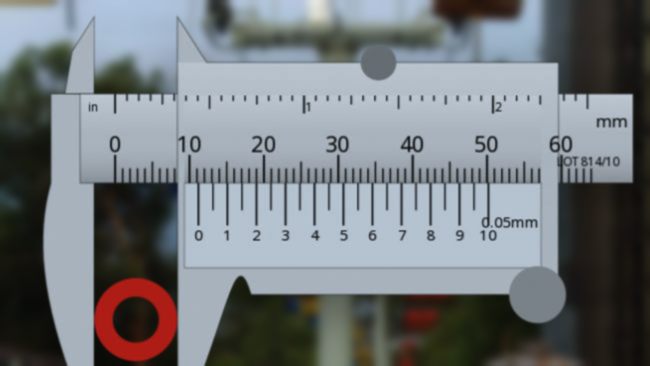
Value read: 11.2 mm
